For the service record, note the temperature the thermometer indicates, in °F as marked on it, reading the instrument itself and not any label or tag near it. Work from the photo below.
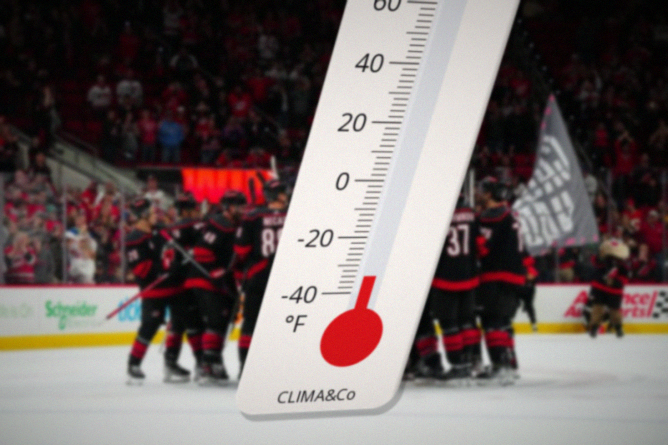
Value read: -34 °F
